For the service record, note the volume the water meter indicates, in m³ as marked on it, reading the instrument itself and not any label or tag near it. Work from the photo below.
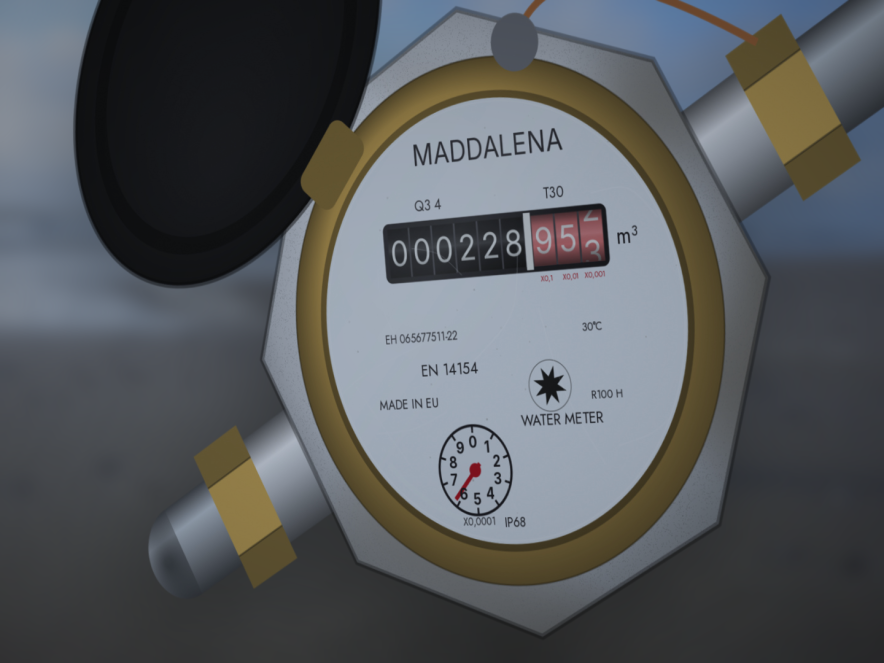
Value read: 228.9526 m³
